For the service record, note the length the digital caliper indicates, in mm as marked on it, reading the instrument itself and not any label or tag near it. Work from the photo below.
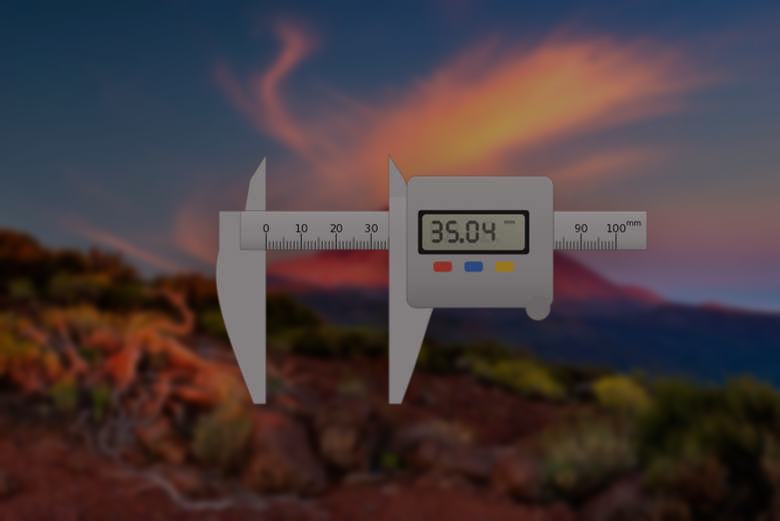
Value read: 35.04 mm
